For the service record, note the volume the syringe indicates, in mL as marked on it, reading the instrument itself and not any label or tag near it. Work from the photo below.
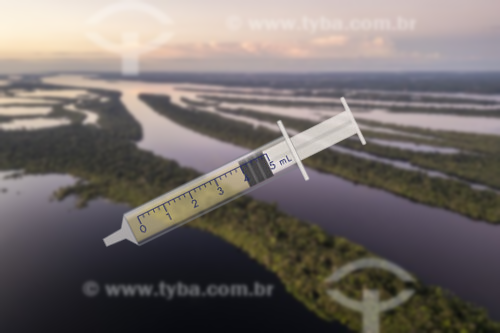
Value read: 4 mL
